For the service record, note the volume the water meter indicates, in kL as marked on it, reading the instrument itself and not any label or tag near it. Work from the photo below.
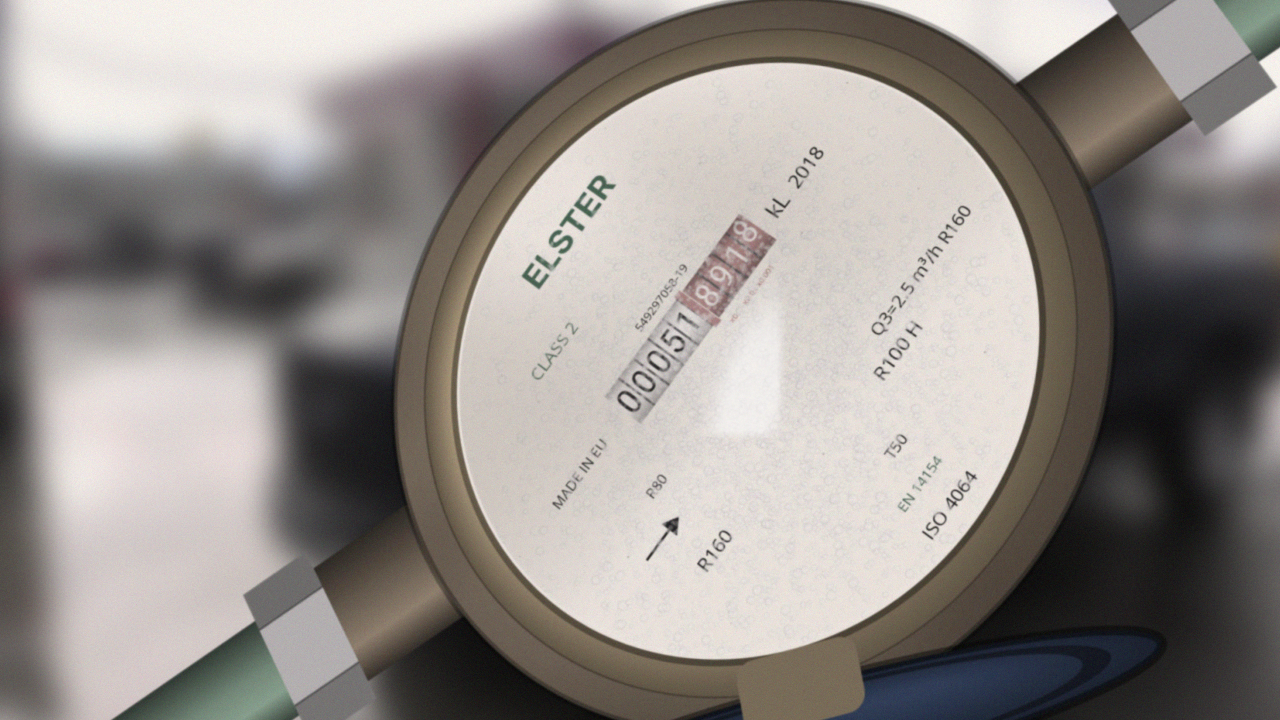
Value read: 51.8918 kL
